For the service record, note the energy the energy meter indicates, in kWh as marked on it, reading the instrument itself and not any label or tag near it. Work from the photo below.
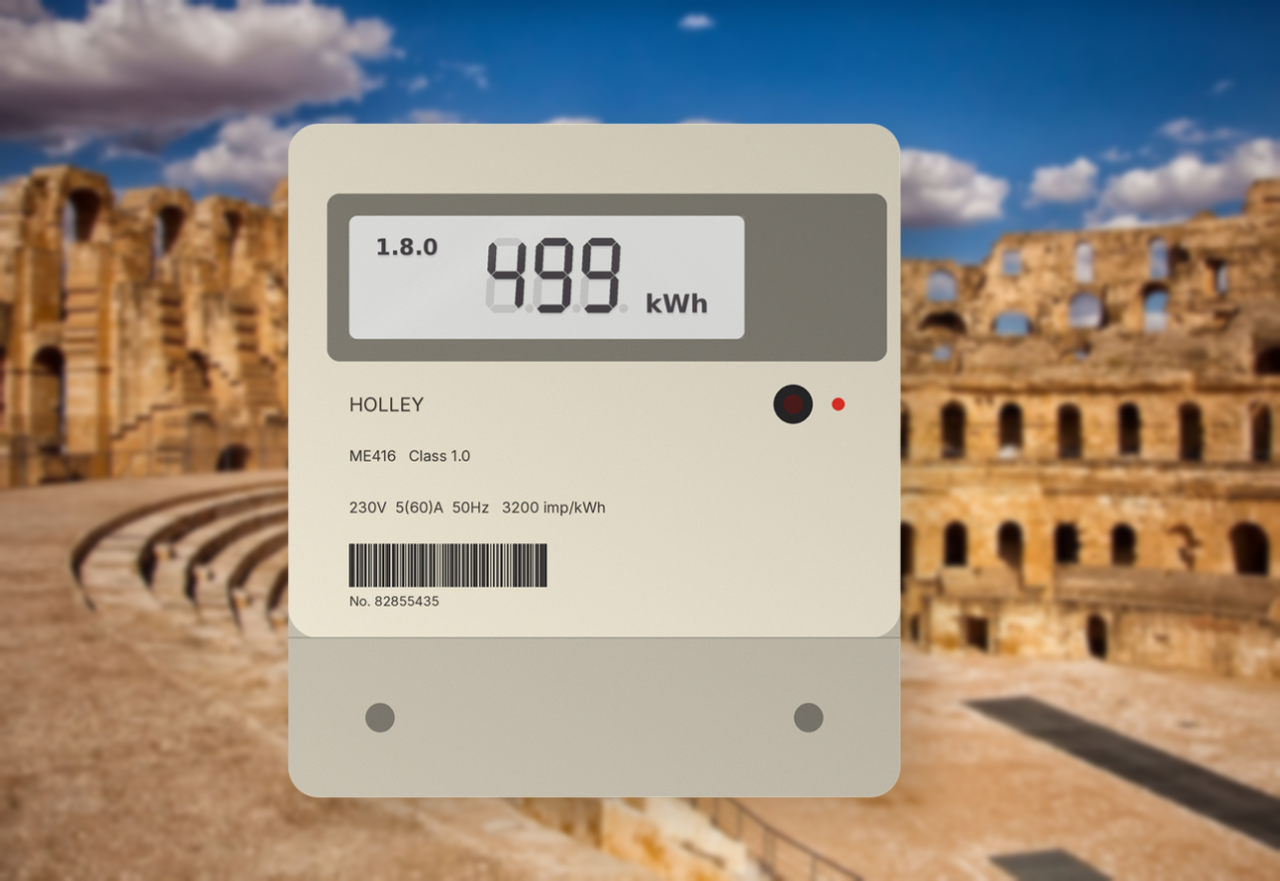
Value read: 499 kWh
